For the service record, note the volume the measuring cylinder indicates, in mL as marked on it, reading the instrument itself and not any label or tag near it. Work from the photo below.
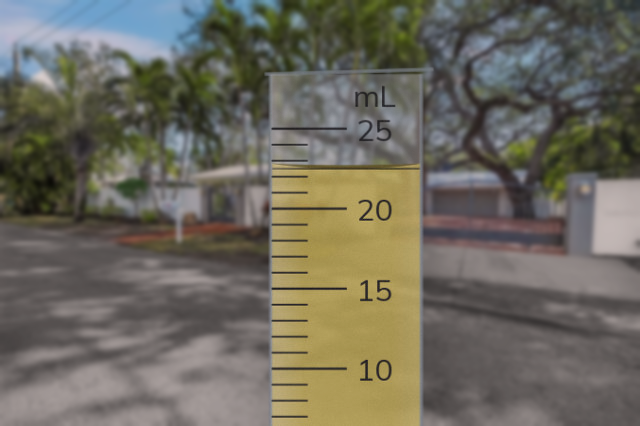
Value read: 22.5 mL
